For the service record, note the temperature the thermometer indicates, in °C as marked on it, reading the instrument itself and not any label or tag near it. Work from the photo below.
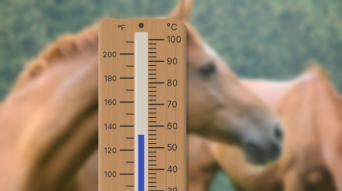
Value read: 56 °C
